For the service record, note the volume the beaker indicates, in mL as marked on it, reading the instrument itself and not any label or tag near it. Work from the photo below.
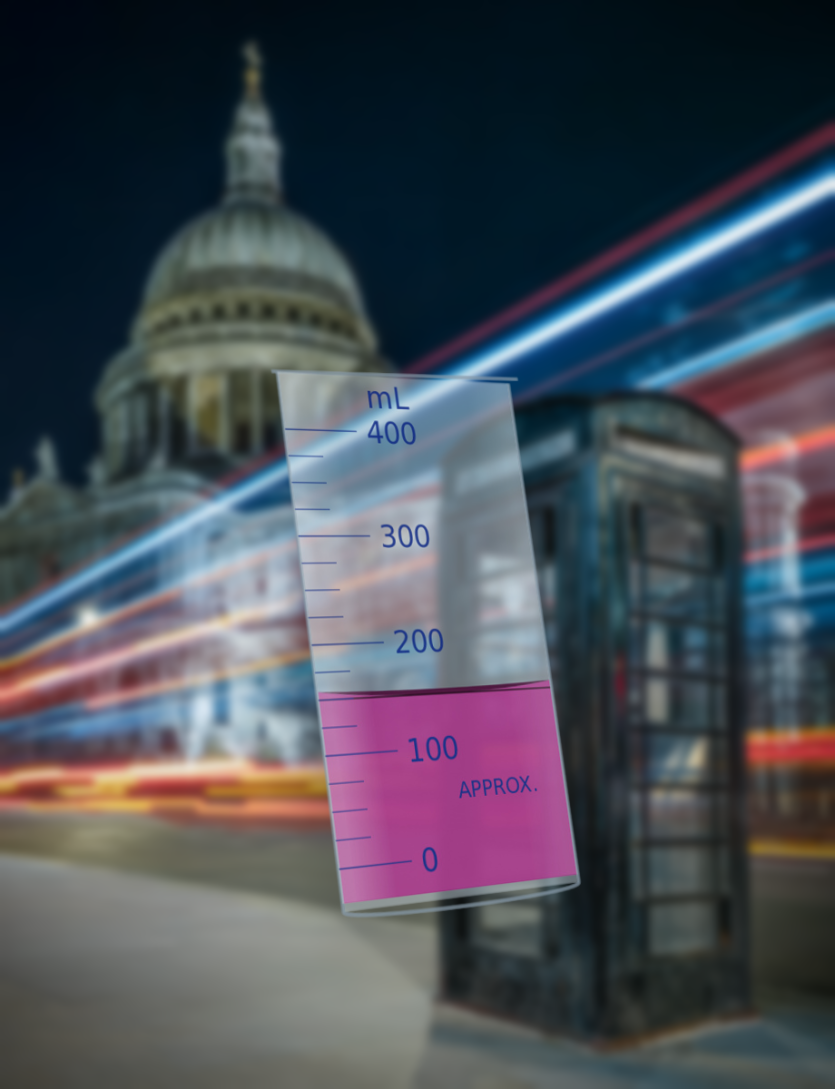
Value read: 150 mL
